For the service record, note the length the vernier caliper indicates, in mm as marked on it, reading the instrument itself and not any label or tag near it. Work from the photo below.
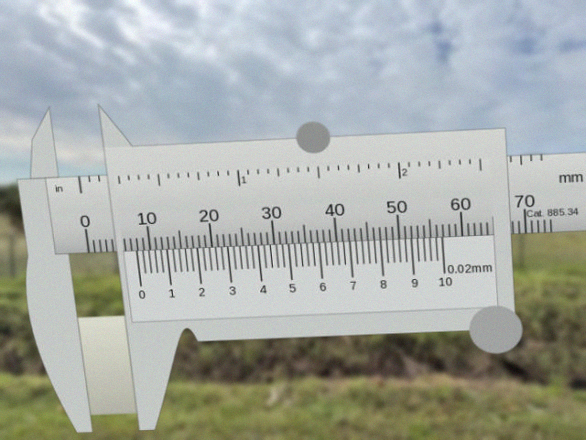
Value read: 7.8 mm
